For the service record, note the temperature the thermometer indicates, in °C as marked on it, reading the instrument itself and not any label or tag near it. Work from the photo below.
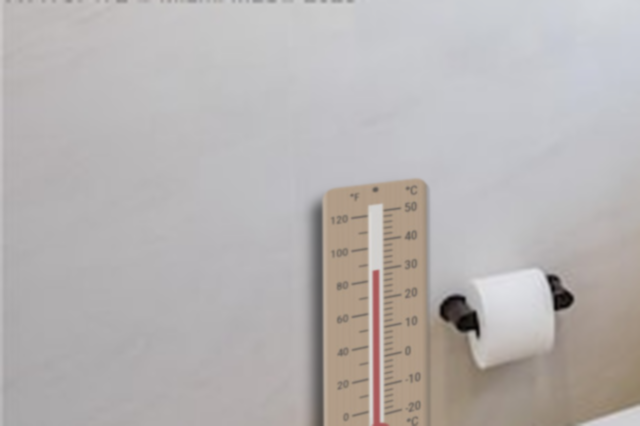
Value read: 30 °C
